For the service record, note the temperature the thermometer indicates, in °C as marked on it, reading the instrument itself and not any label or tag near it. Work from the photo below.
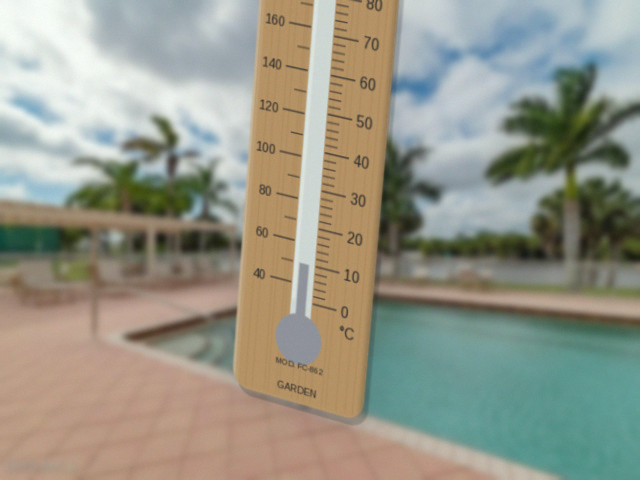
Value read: 10 °C
